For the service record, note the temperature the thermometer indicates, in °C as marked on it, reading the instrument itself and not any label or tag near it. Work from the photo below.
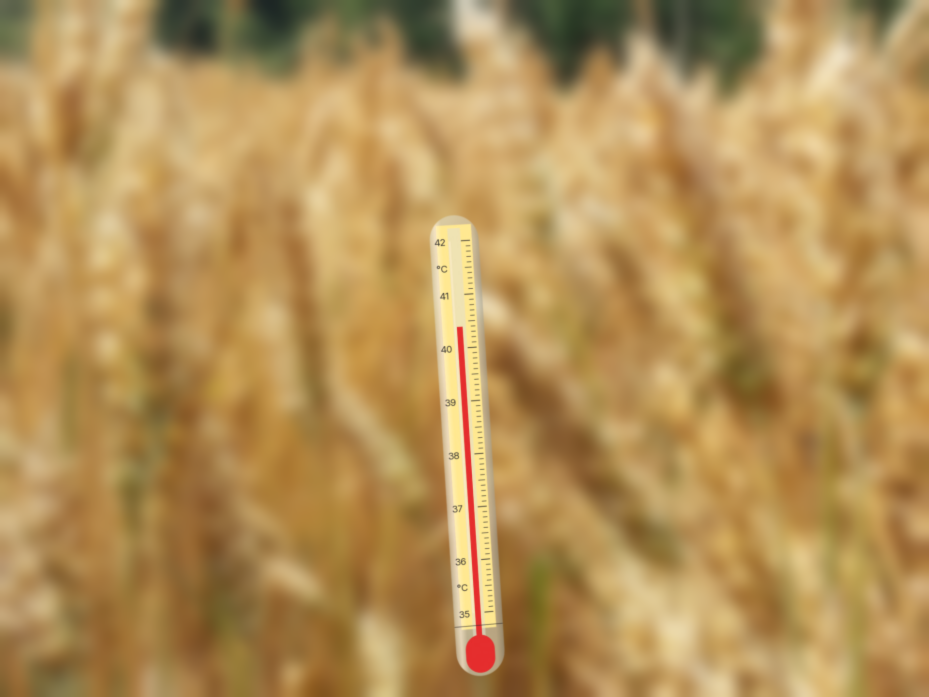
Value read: 40.4 °C
